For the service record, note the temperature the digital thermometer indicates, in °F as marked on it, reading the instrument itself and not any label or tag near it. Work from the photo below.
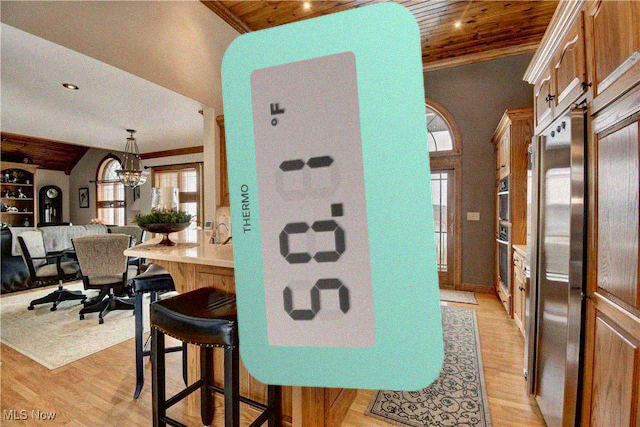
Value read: 50.1 °F
